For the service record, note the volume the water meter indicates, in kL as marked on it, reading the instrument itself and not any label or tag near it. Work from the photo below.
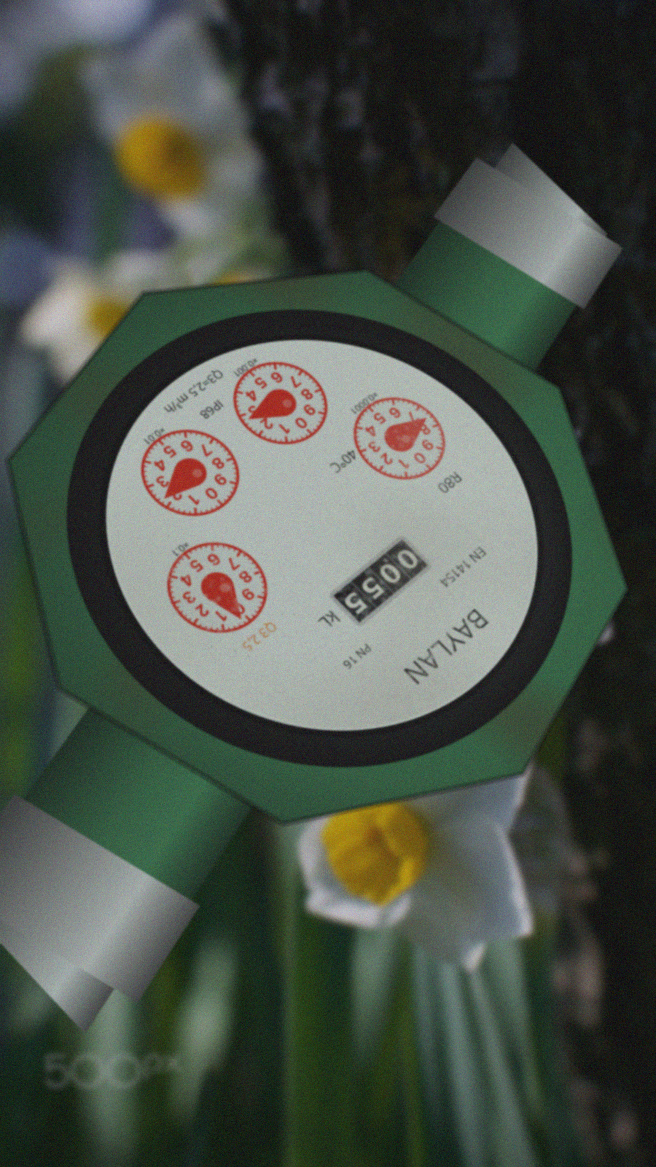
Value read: 55.0227 kL
